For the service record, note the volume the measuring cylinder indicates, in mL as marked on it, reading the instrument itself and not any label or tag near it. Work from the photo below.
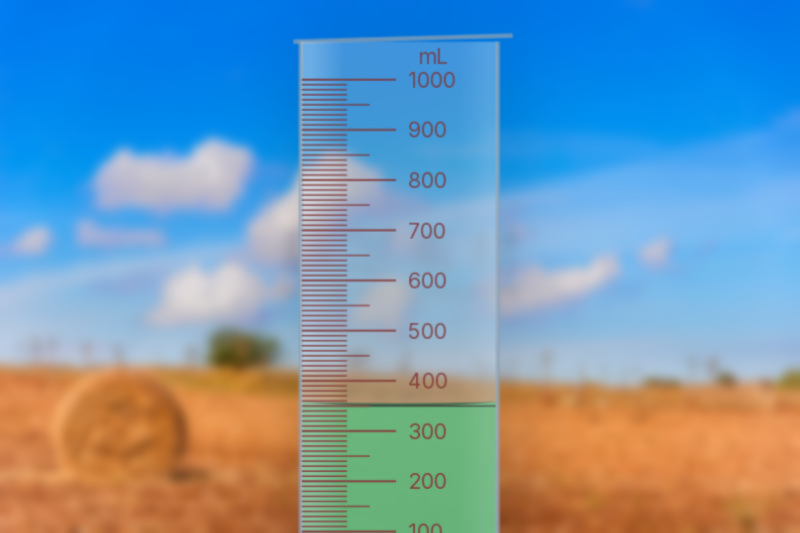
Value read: 350 mL
